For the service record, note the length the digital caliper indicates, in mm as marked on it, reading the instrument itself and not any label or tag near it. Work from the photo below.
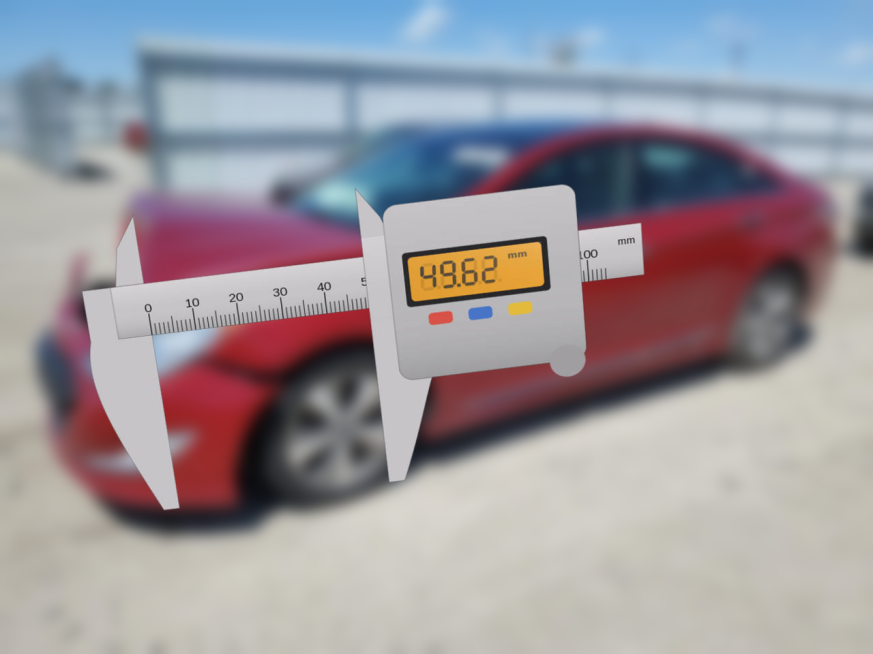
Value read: 49.62 mm
